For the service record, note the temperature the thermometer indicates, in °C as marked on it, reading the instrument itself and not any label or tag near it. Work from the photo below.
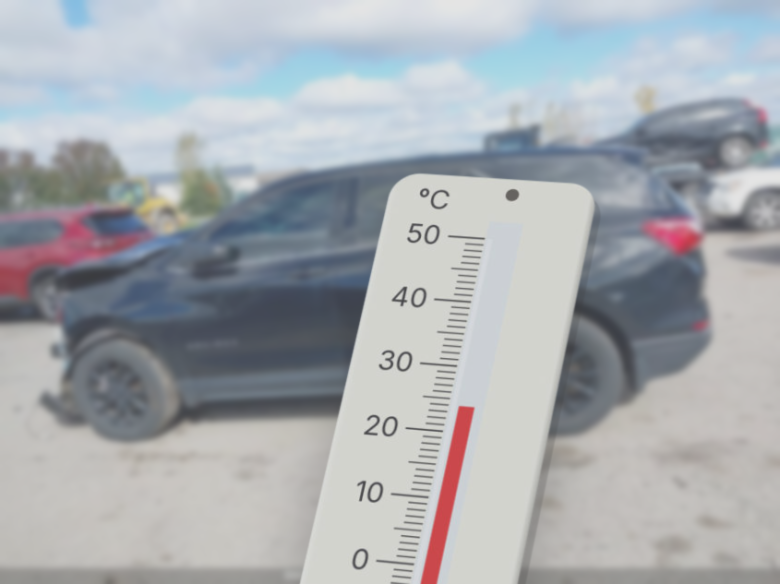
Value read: 24 °C
